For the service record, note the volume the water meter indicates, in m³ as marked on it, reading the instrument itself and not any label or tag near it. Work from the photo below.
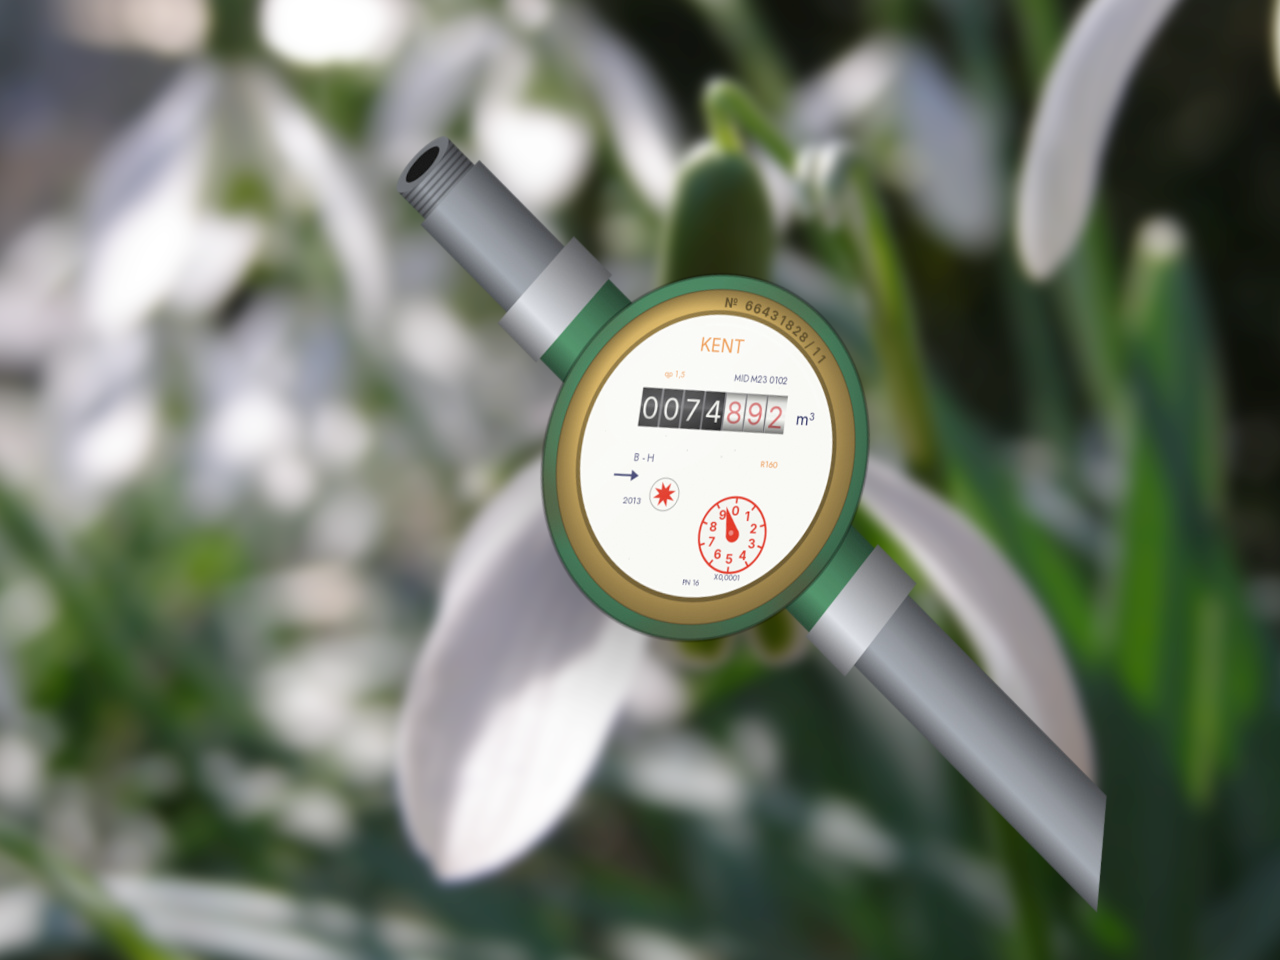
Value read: 74.8919 m³
